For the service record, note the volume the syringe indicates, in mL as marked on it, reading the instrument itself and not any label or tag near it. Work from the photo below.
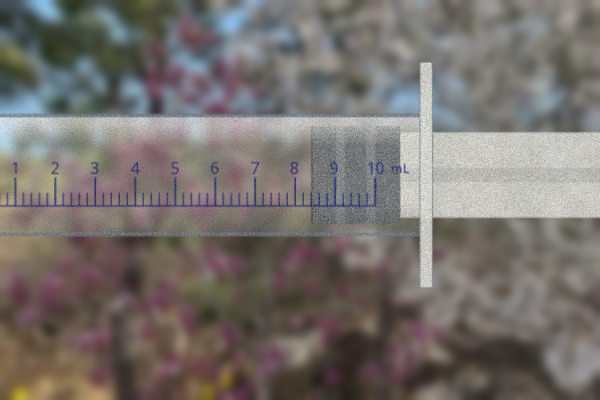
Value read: 8.4 mL
